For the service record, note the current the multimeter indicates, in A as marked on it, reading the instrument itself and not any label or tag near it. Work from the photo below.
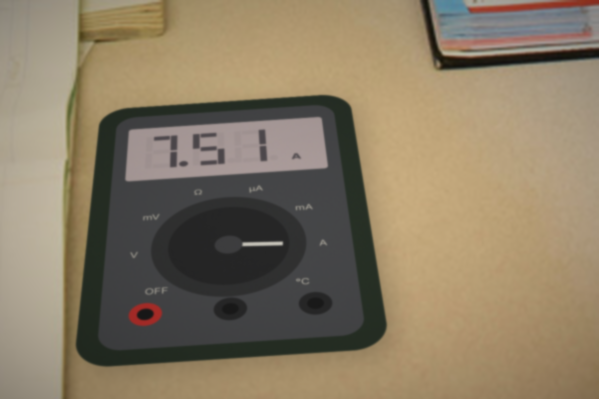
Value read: 7.51 A
